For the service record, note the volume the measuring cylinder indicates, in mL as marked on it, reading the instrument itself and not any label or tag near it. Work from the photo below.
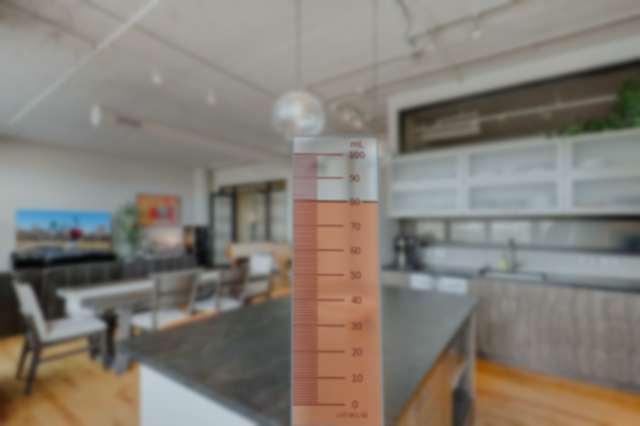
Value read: 80 mL
